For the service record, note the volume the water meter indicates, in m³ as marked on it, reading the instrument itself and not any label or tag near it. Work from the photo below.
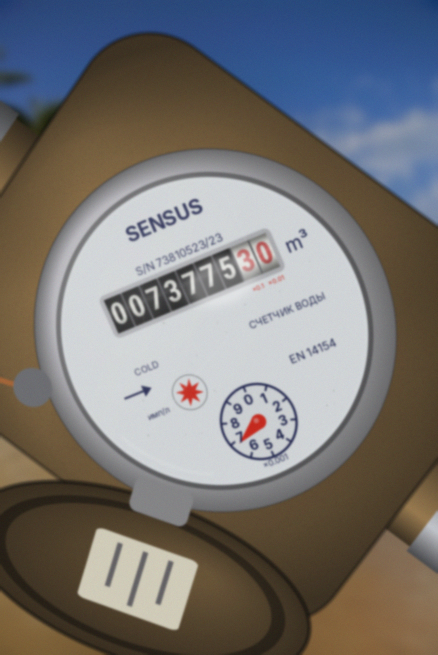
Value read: 73775.306 m³
